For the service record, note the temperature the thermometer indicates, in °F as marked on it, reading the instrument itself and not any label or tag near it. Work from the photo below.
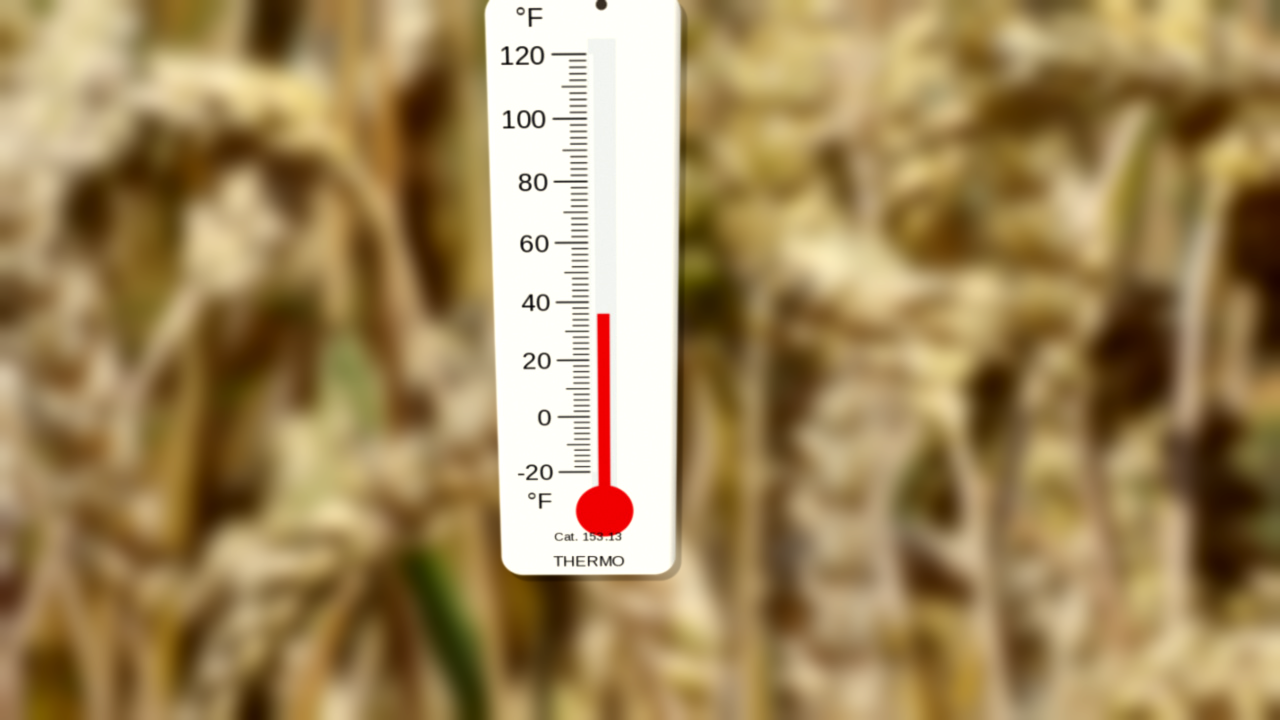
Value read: 36 °F
